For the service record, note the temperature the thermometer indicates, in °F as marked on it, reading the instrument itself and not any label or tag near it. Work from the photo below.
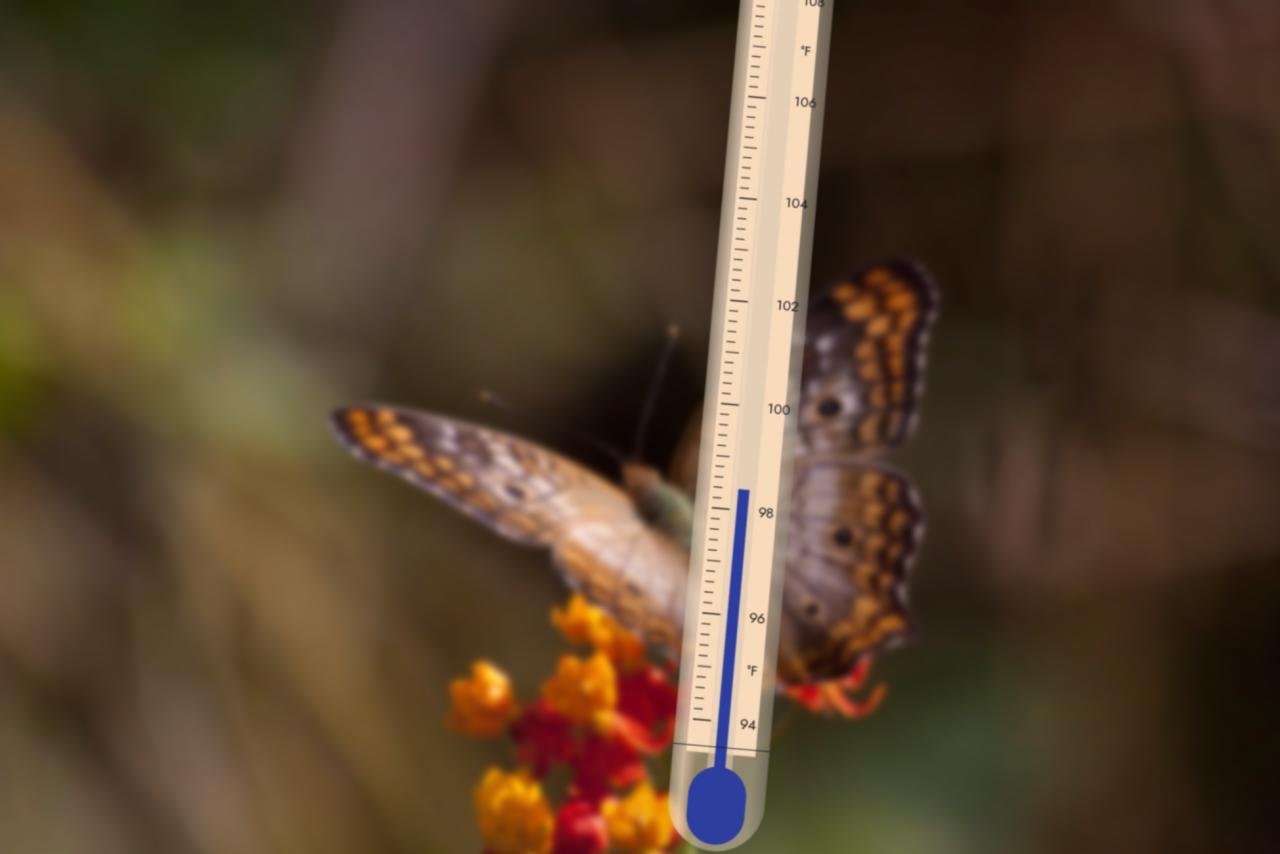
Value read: 98.4 °F
